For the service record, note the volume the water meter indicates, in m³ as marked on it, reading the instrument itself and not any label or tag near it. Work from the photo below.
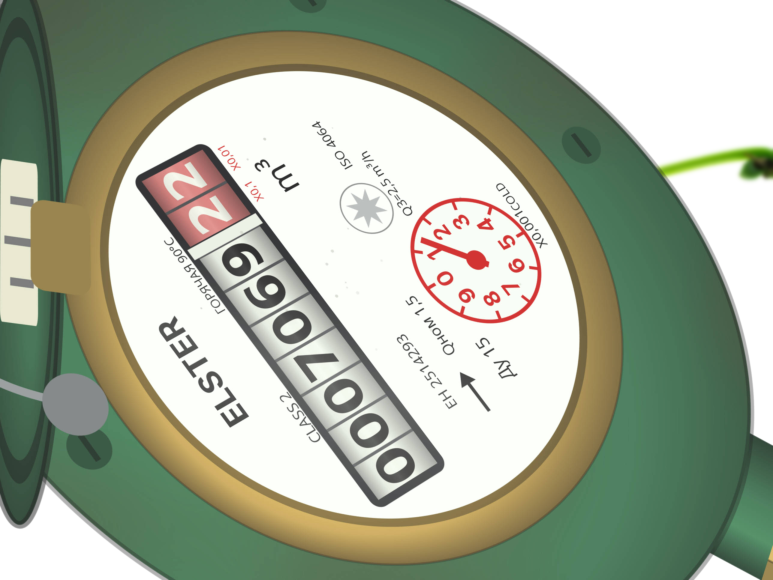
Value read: 7069.221 m³
